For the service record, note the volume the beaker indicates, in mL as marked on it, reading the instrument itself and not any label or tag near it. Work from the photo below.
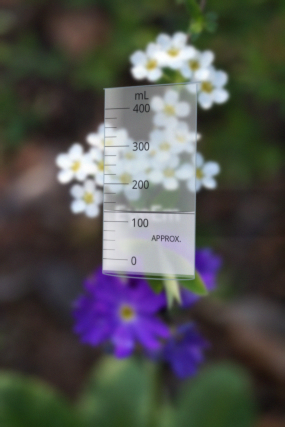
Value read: 125 mL
